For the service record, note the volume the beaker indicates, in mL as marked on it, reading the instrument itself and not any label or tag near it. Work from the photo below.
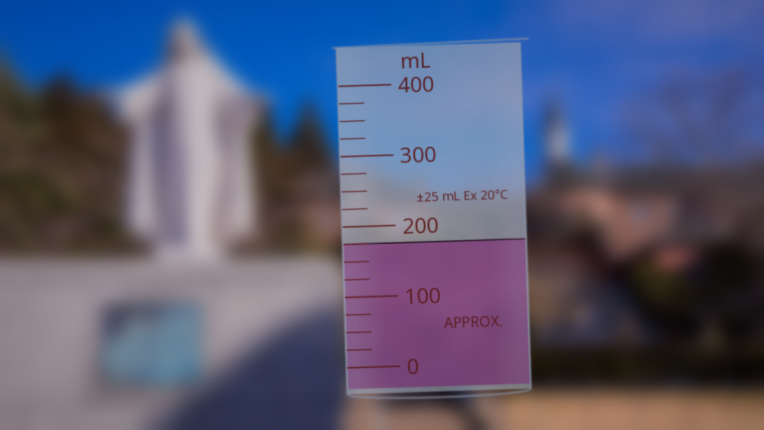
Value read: 175 mL
